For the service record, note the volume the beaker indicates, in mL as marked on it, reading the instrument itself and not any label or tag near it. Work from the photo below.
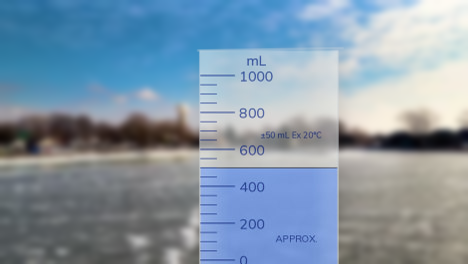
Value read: 500 mL
